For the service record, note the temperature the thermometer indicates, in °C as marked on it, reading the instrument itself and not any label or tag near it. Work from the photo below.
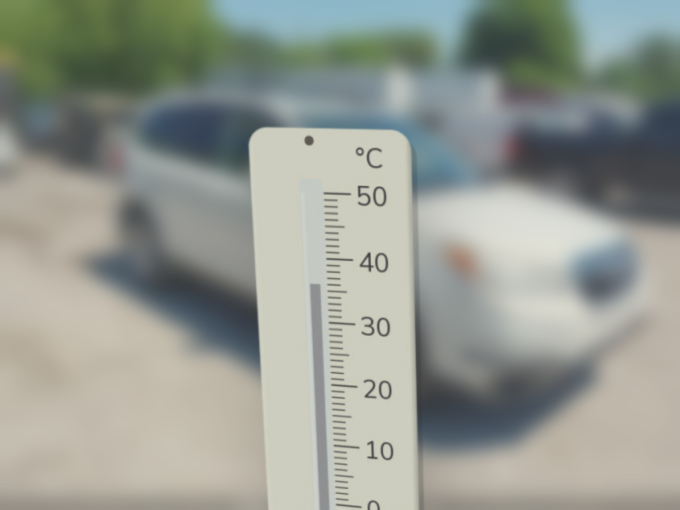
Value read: 36 °C
